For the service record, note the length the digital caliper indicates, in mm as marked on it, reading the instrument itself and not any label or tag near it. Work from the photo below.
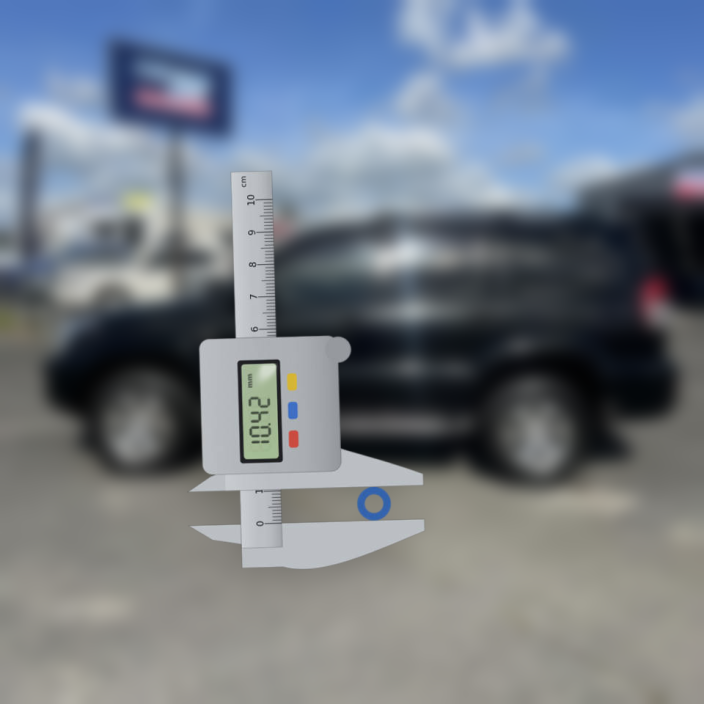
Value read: 10.42 mm
